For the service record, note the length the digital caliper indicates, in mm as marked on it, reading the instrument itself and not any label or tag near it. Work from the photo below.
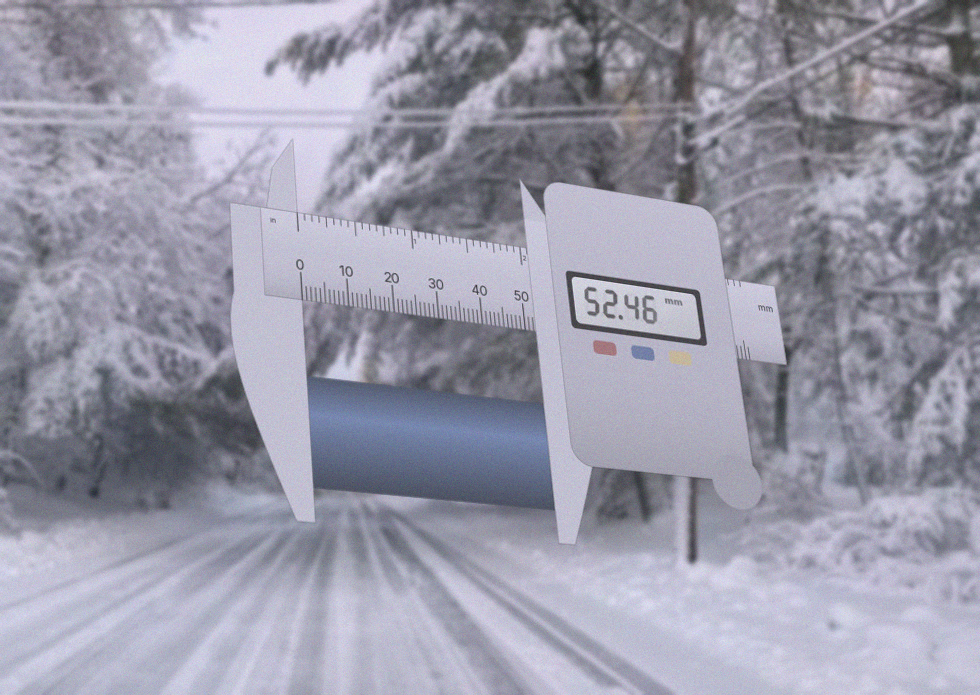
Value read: 52.46 mm
